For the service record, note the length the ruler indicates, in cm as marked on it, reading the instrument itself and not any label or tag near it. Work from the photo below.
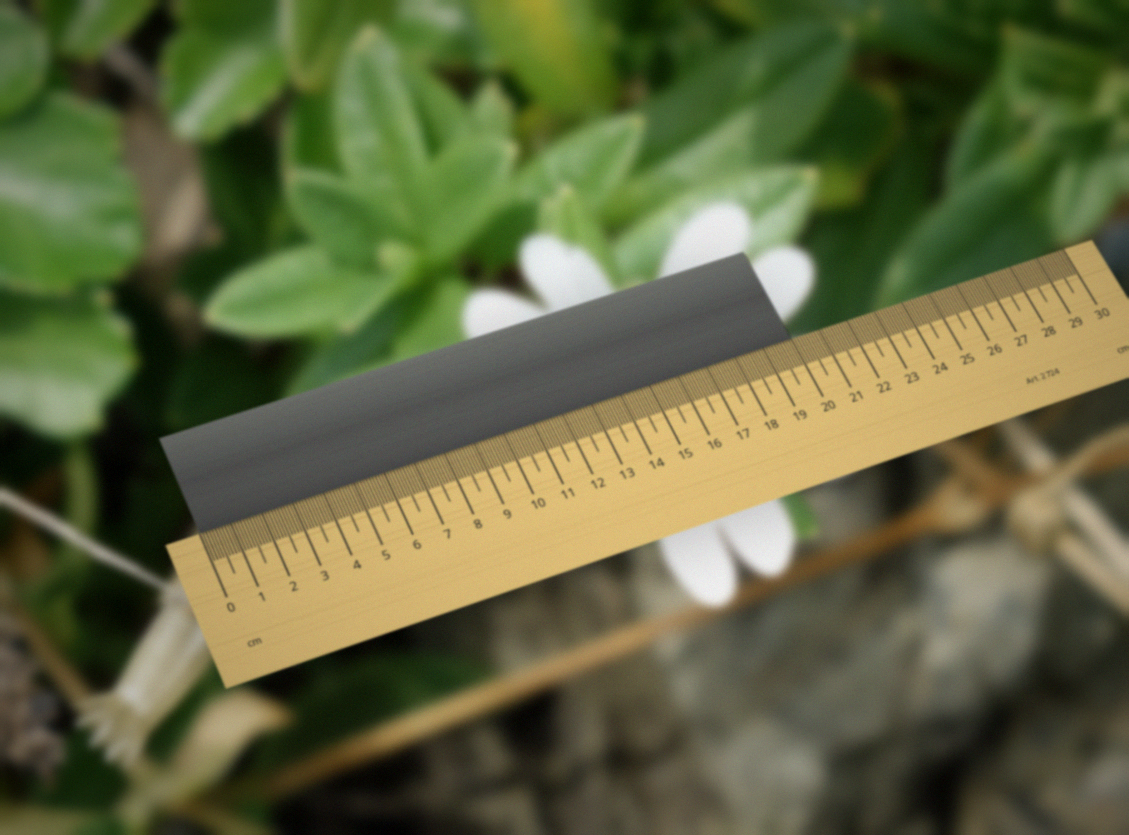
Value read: 20 cm
